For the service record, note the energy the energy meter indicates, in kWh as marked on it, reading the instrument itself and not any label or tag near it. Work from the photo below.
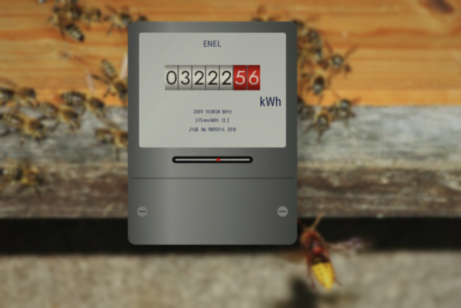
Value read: 3222.56 kWh
